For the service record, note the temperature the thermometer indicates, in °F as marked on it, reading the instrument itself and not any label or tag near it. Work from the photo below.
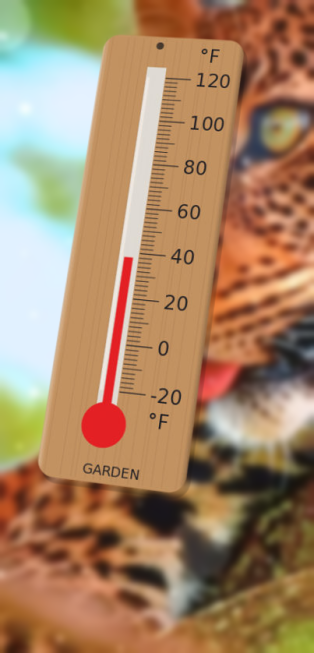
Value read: 38 °F
